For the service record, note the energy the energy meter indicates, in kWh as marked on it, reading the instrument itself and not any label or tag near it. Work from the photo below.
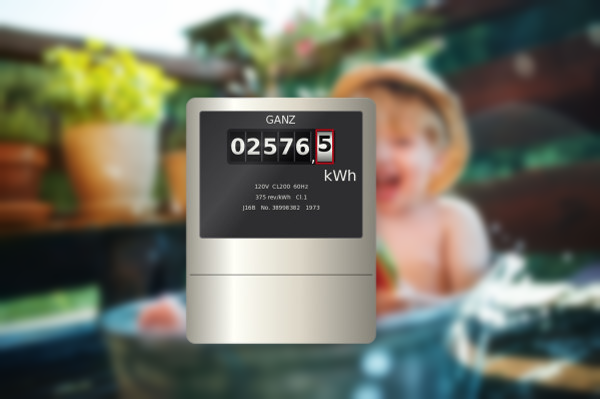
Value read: 2576.5 kWh
